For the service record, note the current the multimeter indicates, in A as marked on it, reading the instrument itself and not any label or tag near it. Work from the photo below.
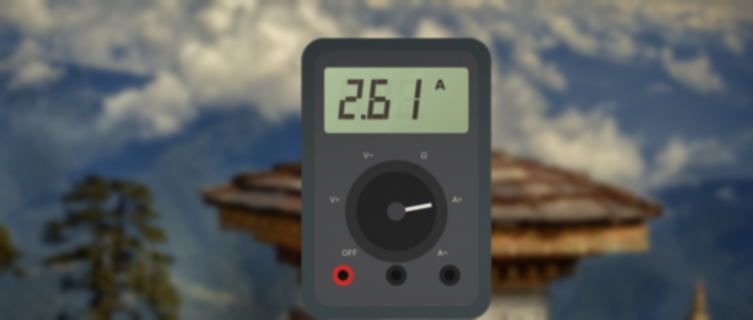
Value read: 2.61 A
